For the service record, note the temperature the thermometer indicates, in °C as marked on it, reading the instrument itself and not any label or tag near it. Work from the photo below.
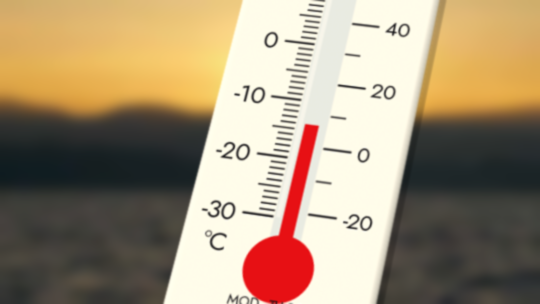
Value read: -14 °C
